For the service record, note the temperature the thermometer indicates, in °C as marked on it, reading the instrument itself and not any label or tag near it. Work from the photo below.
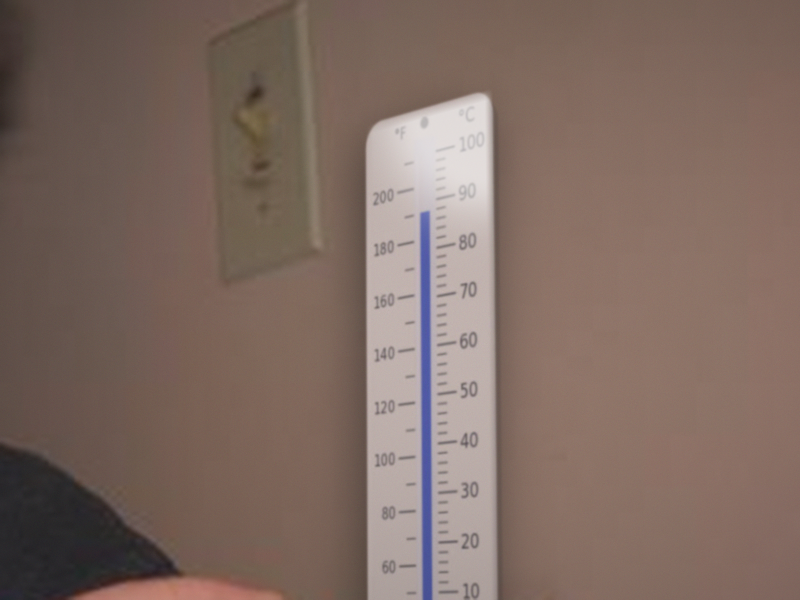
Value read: 88 °C
